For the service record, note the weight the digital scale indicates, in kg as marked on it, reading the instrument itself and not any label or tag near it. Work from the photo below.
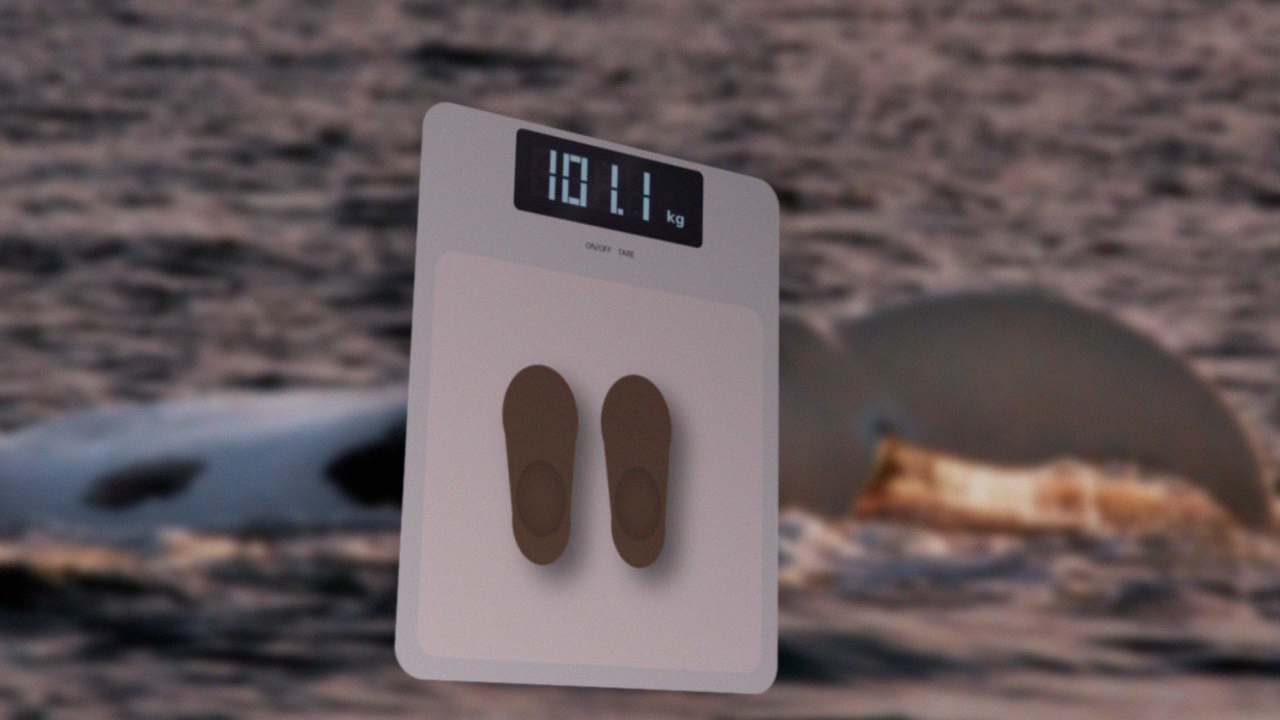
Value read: 101.1 kg
